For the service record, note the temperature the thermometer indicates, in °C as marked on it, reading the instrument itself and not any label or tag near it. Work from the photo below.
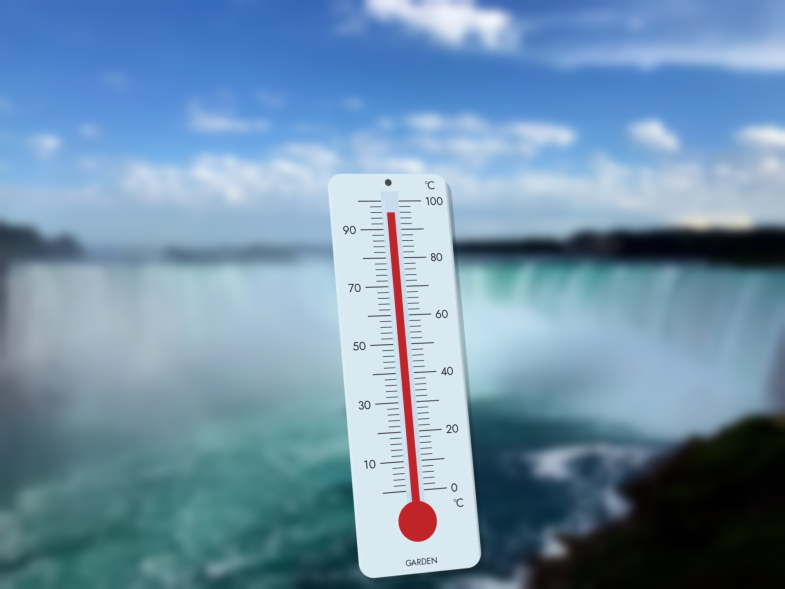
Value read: 96 °C
